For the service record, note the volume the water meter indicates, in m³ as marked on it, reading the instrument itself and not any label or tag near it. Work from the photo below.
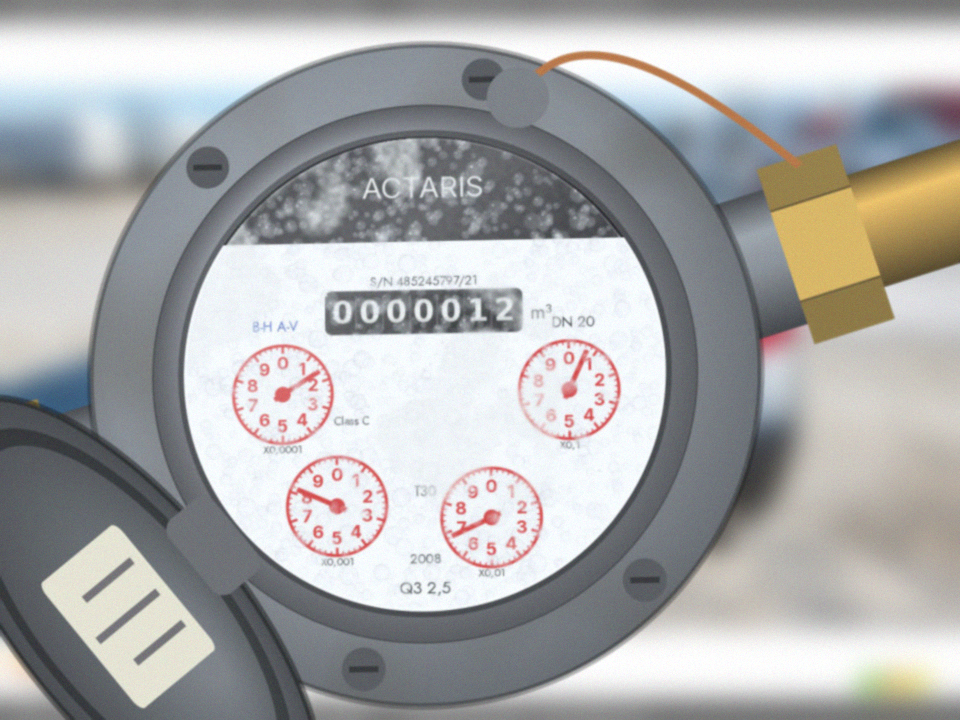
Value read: 12.0681 m³
